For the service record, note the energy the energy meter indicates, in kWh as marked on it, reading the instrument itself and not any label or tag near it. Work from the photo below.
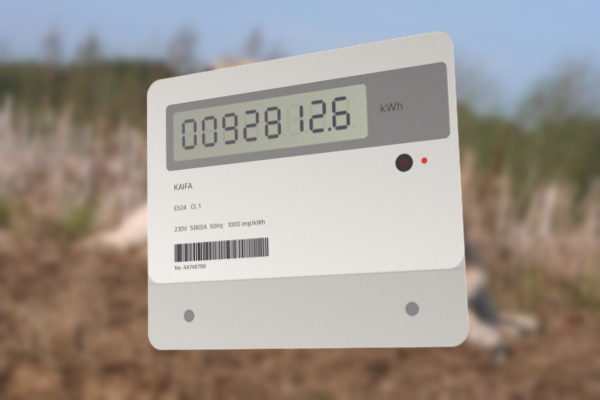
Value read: 92812.6 kWh
